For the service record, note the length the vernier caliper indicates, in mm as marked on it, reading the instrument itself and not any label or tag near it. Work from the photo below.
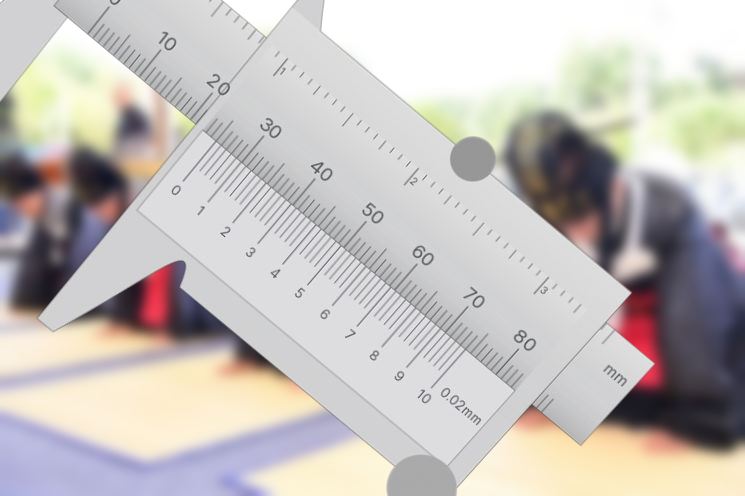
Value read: 25.0 mm
